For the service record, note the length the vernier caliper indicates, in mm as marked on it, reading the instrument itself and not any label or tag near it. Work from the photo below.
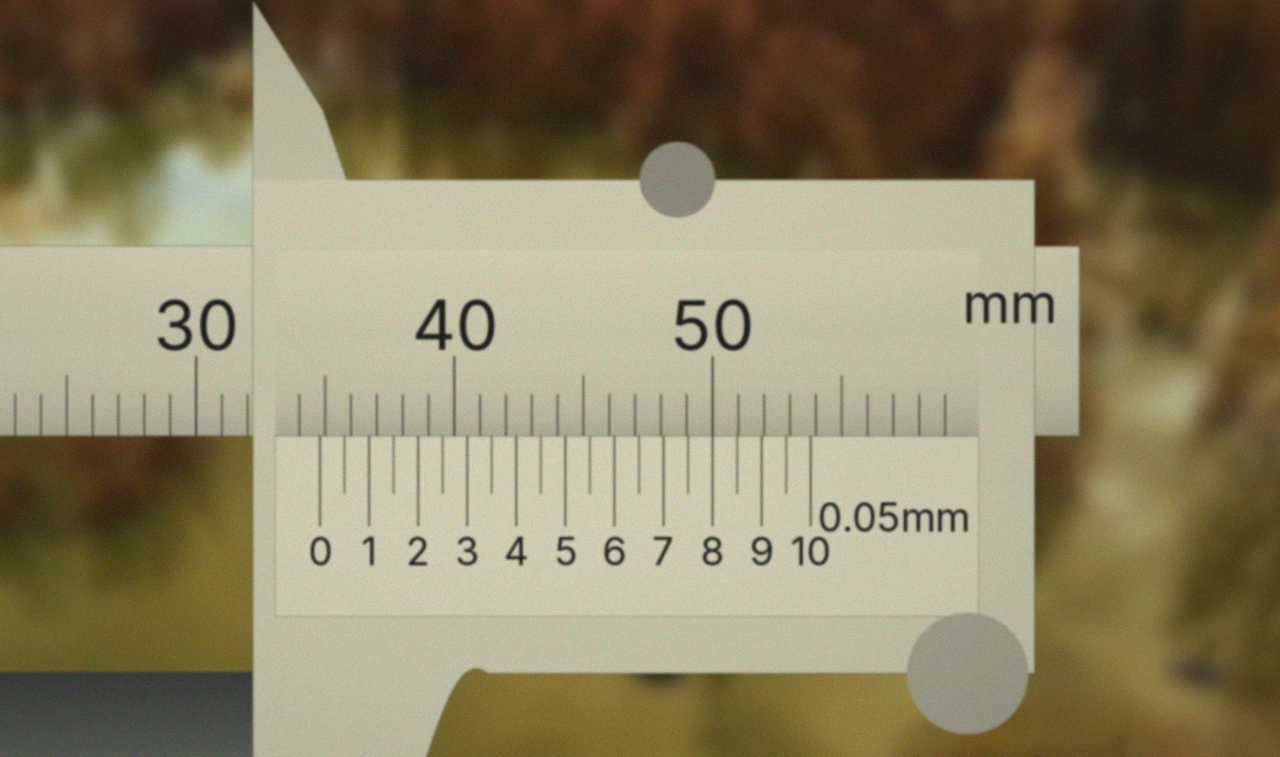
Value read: 34.8 mm
